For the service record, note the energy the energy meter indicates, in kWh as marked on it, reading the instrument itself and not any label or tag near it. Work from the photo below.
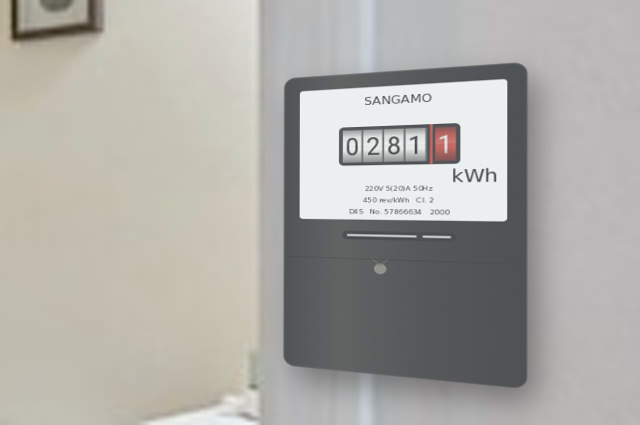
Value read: 281.1 kWh
